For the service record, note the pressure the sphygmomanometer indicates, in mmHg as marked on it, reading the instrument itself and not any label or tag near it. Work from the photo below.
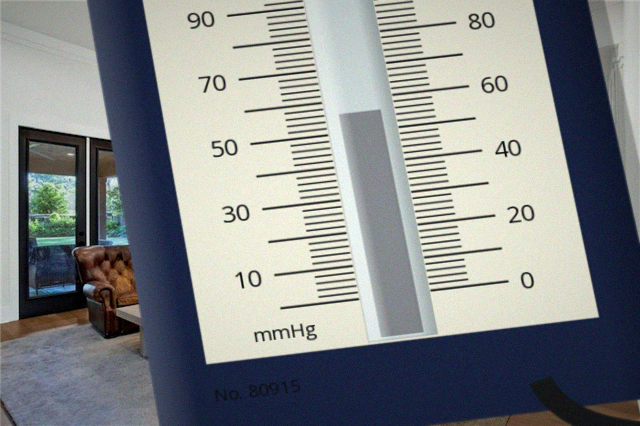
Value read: 56 mmHg
